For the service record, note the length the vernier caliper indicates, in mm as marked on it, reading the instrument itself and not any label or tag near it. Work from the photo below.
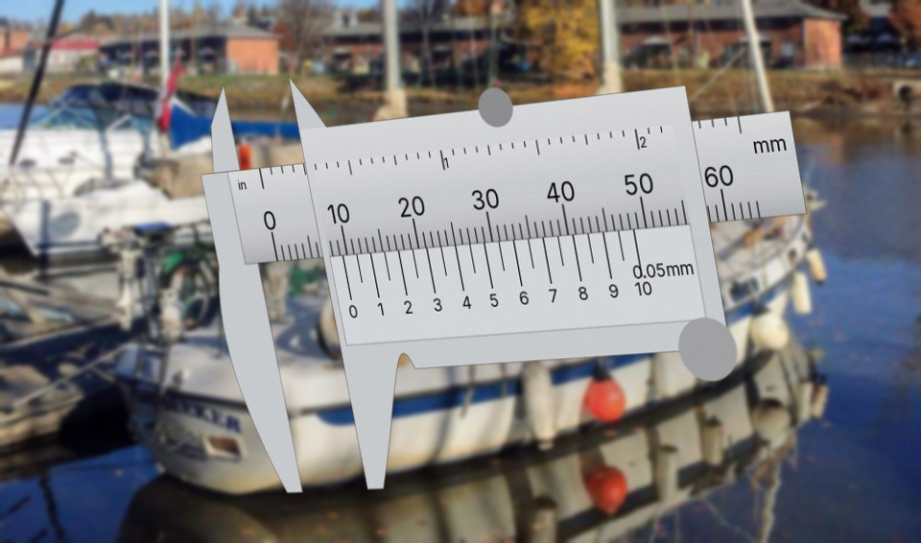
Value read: 9.4 mm
